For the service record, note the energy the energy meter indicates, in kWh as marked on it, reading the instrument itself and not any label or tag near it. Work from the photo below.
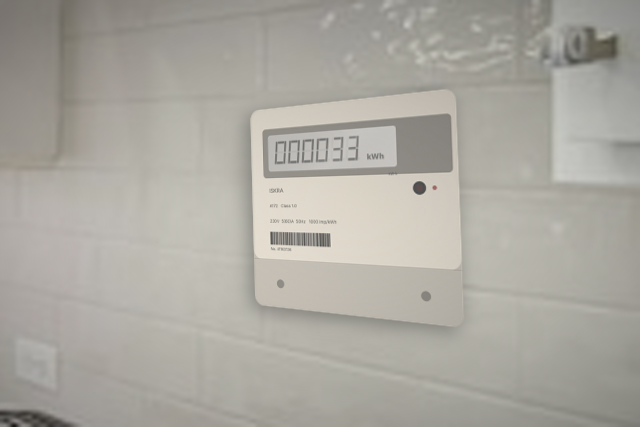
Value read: 33 kWh
